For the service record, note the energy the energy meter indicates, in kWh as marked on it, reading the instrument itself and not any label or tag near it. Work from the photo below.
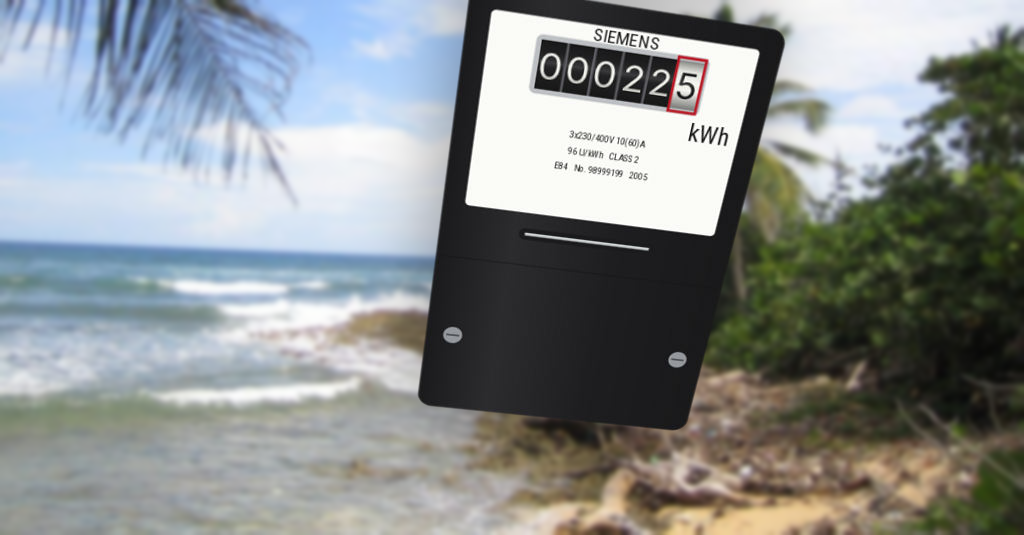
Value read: 22.5 kWh
